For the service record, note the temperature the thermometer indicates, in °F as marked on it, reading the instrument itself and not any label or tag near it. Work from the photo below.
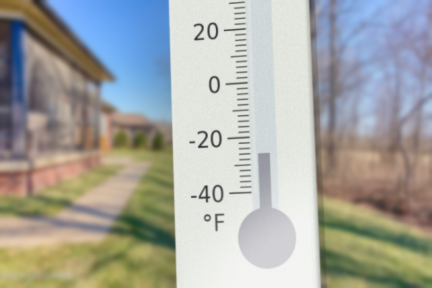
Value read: -26 °F
